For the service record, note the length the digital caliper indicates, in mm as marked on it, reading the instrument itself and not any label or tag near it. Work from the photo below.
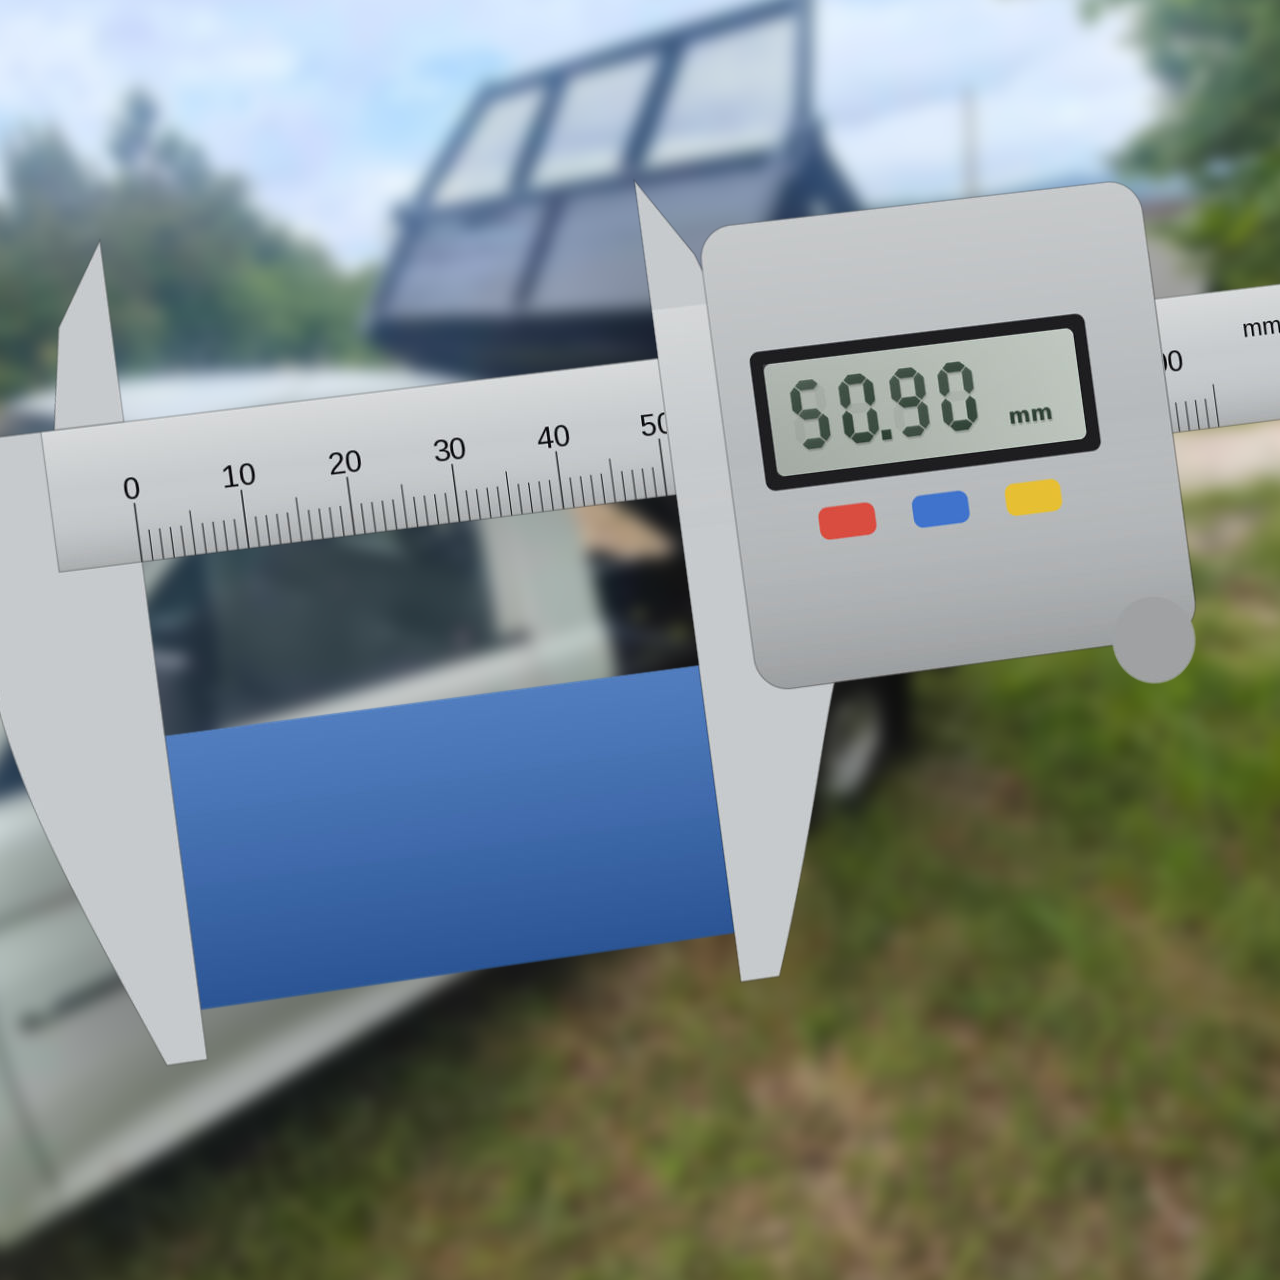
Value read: 50.90 mm
